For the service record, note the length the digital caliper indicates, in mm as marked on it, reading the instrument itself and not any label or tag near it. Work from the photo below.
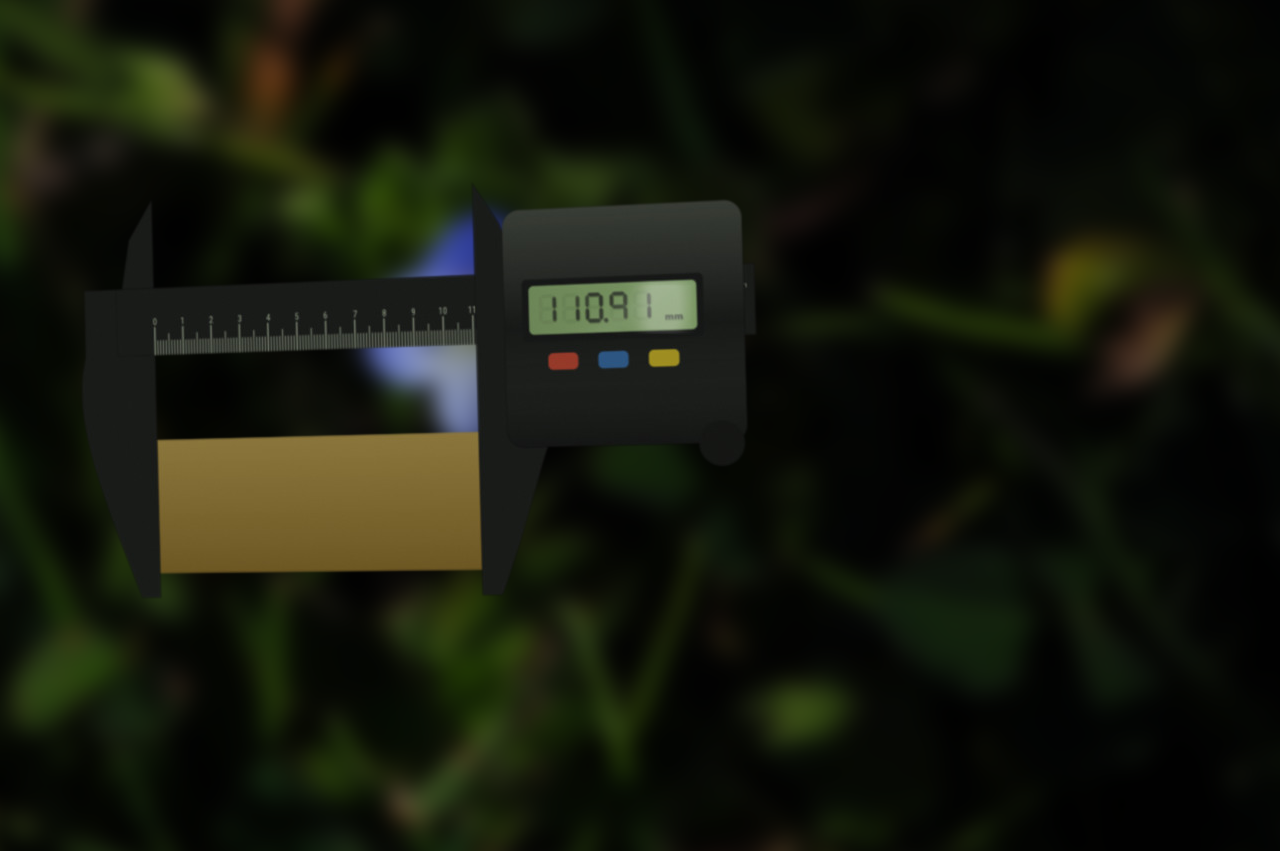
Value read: 110.91 mm
